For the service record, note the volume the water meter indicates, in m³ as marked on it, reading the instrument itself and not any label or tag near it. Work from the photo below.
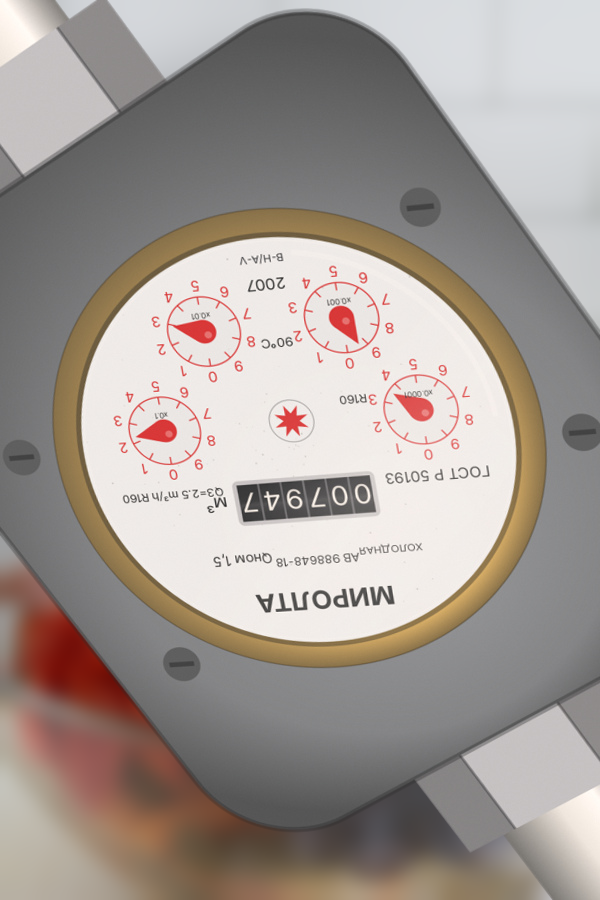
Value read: 7947.2293 m³
